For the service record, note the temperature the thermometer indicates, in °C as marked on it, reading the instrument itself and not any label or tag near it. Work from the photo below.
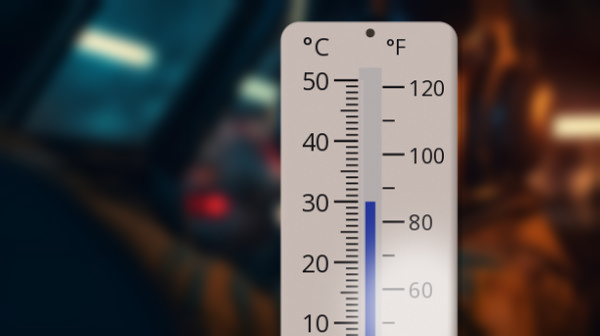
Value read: 30 °C
